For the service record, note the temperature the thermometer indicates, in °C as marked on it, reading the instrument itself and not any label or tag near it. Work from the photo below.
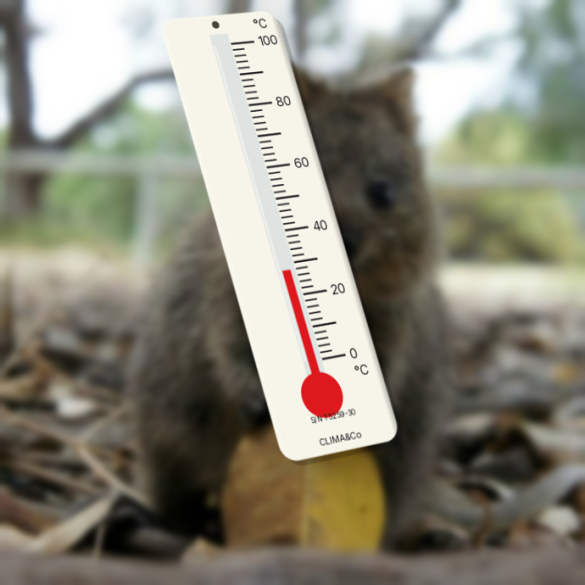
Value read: 28 °C
